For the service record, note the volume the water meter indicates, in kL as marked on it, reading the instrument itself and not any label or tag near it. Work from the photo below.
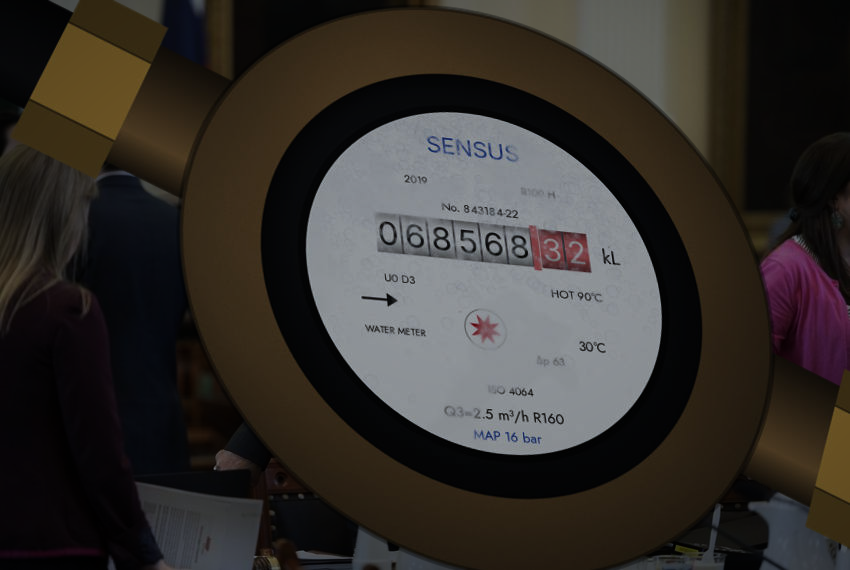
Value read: 68568.32 kL
